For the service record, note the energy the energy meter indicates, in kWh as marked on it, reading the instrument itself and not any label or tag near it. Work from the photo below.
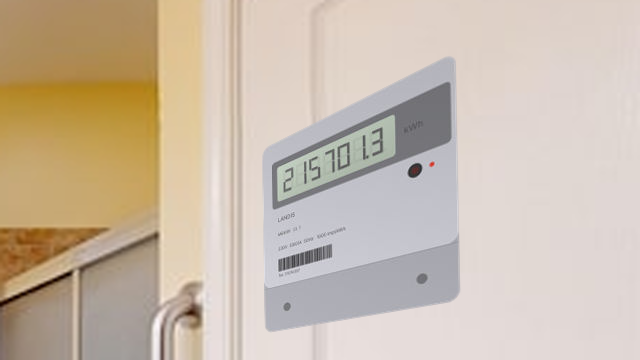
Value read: 215701.3 kWh
